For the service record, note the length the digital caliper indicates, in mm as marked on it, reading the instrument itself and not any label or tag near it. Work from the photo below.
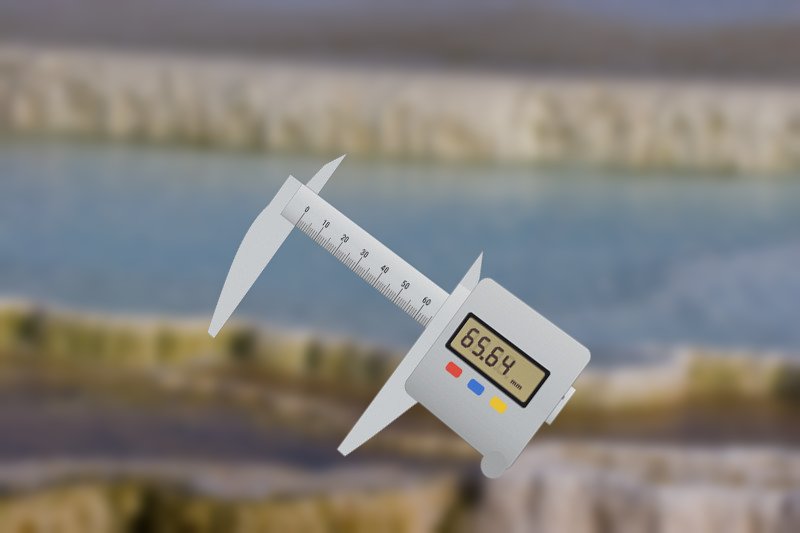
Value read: 65.64 mm
